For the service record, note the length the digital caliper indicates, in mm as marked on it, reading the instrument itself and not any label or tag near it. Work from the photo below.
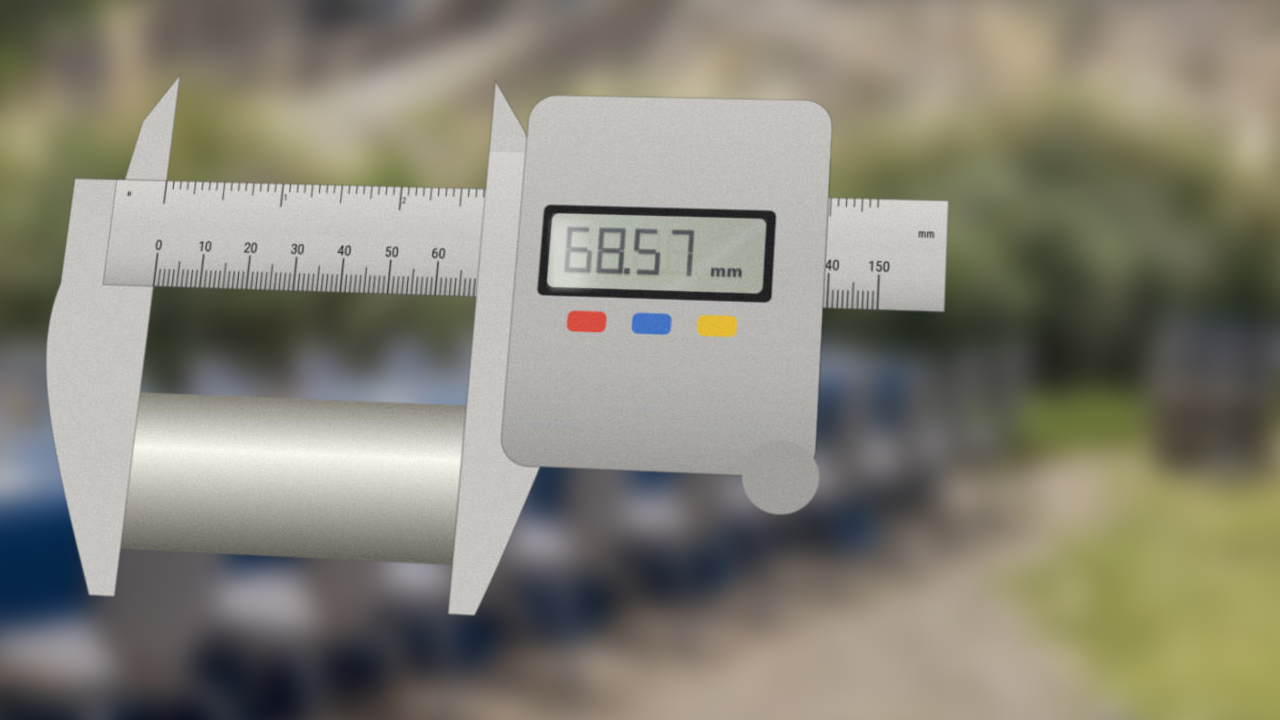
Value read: 68.57 mm
